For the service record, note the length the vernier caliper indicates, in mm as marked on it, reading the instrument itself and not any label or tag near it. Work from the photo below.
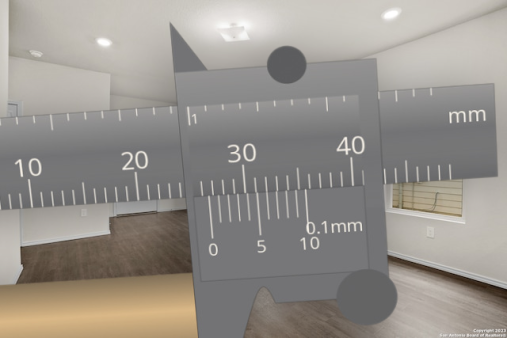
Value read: 26.6 mm
